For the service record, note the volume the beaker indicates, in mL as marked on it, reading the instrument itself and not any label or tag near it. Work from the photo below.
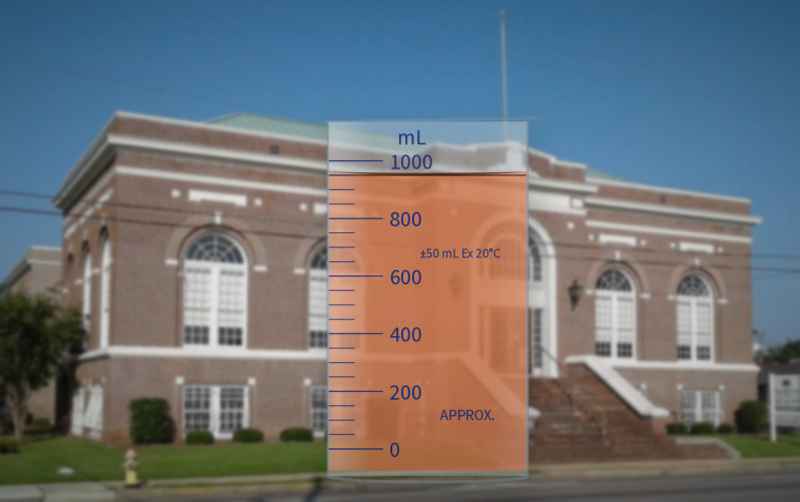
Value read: 950 mL
